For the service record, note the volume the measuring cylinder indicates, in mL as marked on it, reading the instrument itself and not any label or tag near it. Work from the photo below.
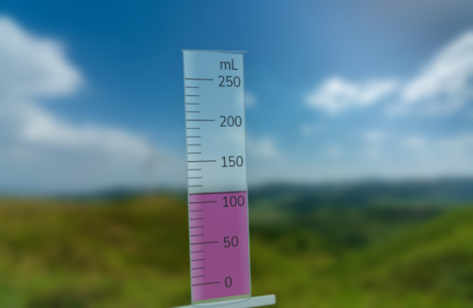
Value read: 110 mL
